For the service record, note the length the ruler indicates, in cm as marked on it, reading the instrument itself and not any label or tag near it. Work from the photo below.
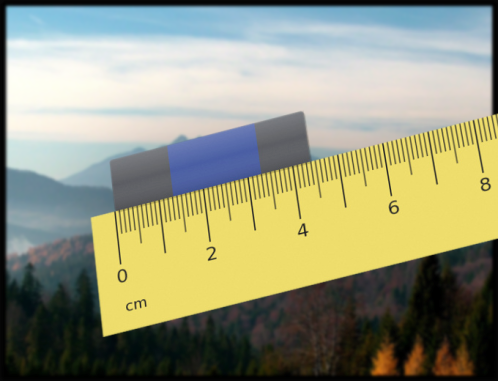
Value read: 4.4 cm
